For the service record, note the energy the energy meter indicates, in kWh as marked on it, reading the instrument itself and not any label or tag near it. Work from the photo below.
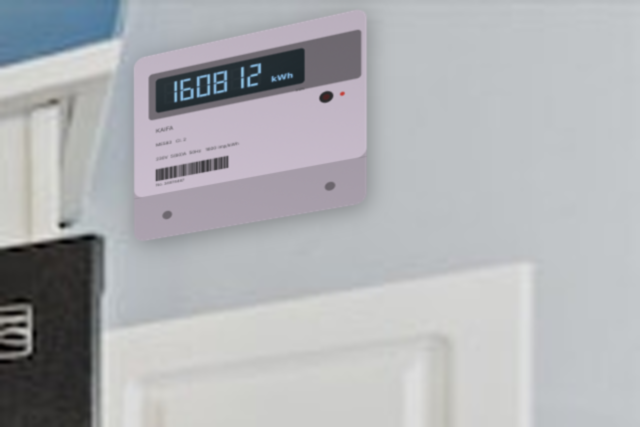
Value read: 160812 kWh
